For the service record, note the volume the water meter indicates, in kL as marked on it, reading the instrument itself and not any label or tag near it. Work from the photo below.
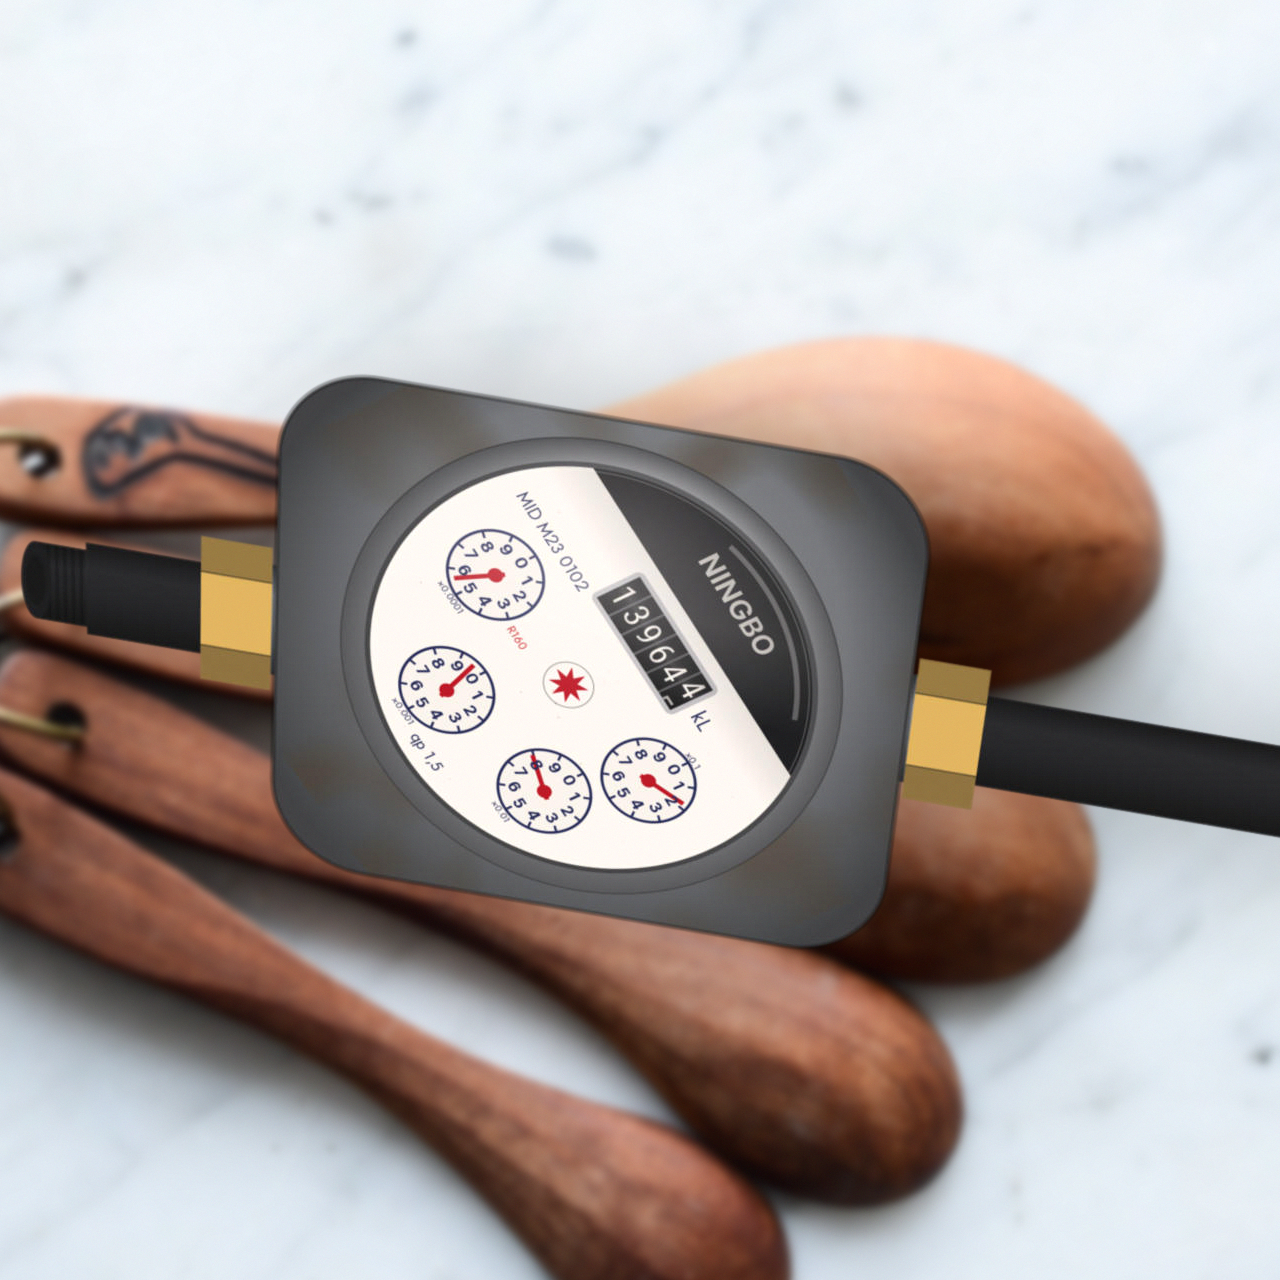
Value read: 139644.1795 kL
